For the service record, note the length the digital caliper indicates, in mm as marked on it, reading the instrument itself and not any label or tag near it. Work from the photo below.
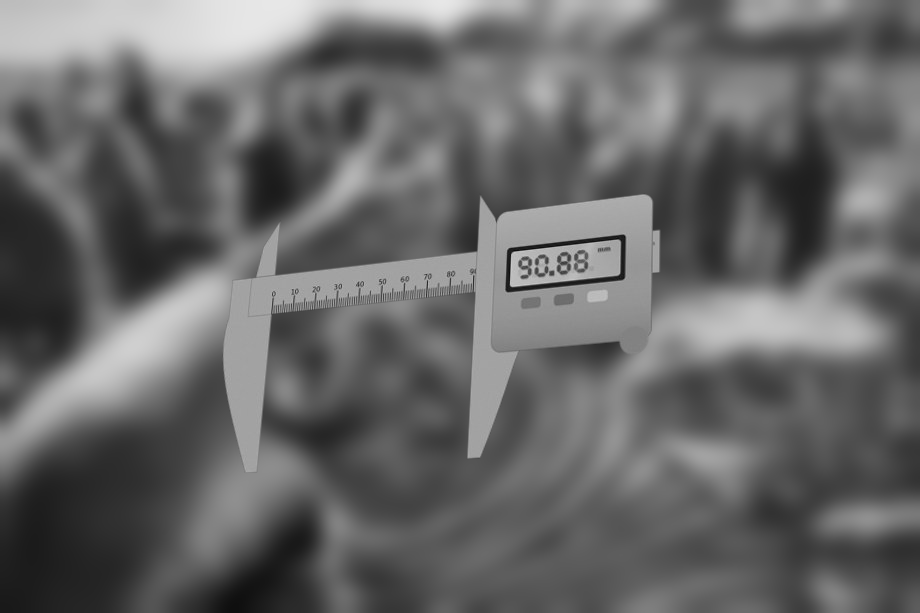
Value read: 90.88 mm
